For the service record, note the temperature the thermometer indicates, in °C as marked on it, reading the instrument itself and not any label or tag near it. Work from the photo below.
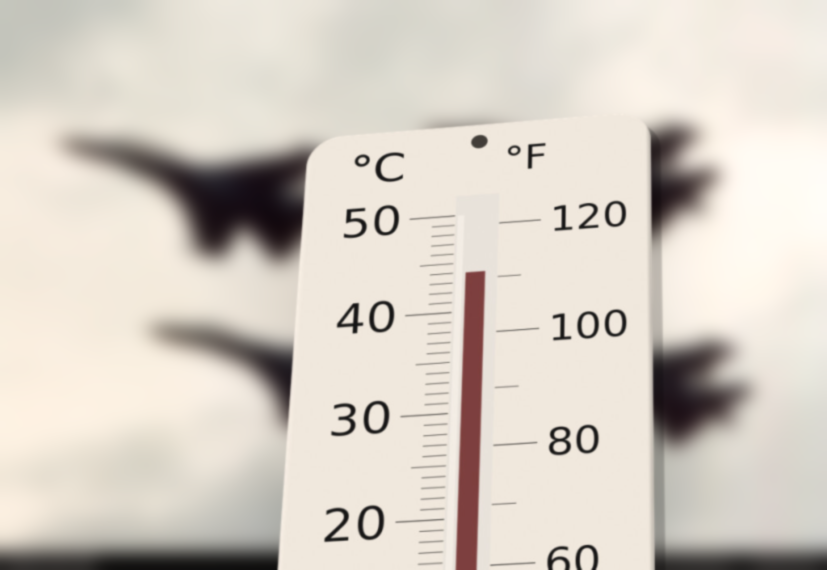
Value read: 44 °C
